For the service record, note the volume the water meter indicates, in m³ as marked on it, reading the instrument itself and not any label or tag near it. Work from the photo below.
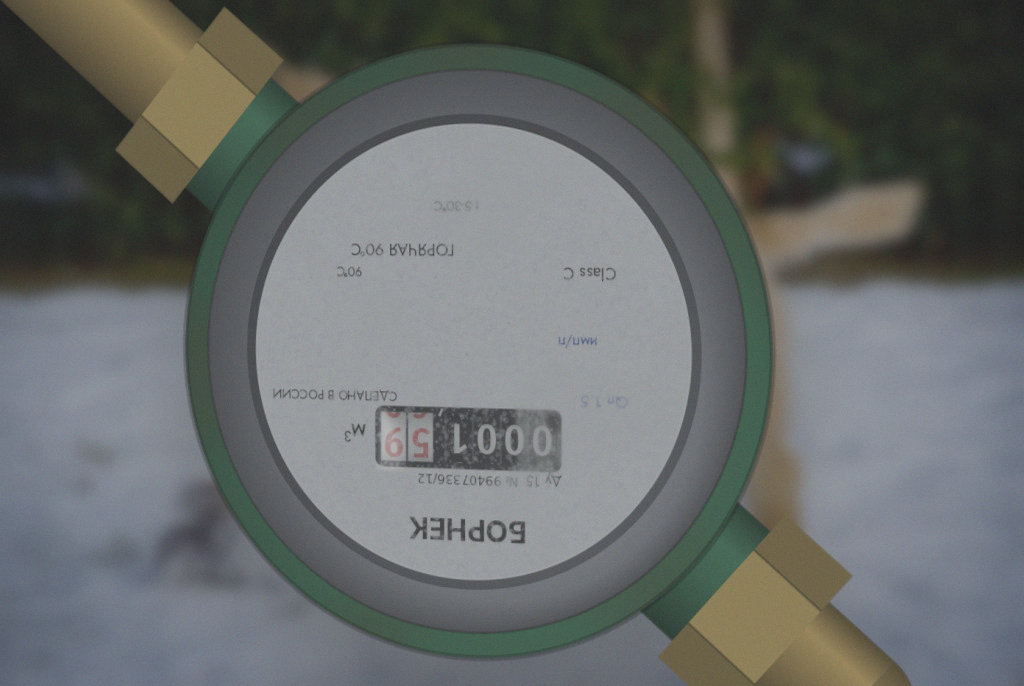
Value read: 1.59 m³
